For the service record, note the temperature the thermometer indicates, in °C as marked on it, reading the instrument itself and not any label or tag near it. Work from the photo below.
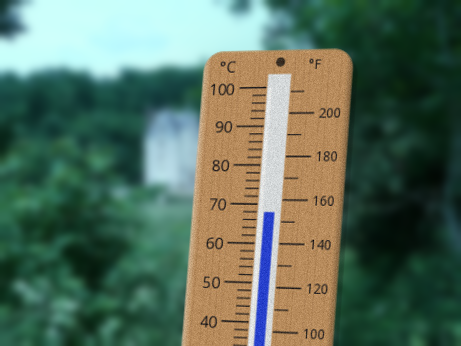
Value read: 68 °C
